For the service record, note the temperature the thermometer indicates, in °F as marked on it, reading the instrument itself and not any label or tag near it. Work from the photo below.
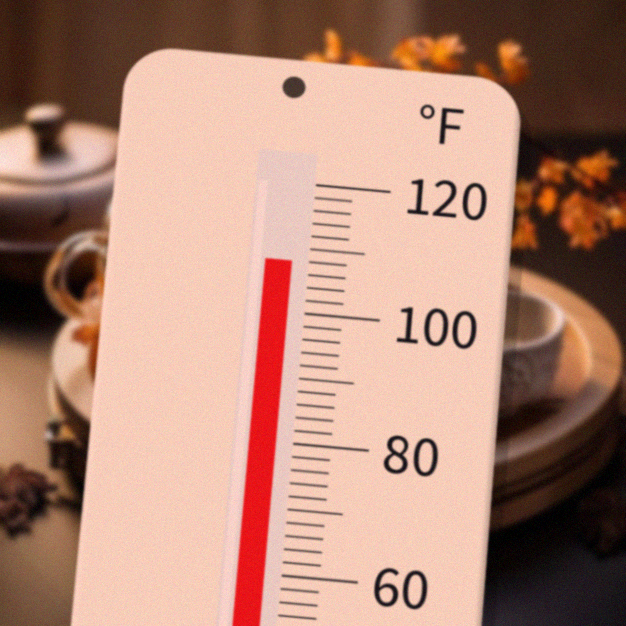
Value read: 108 °F
